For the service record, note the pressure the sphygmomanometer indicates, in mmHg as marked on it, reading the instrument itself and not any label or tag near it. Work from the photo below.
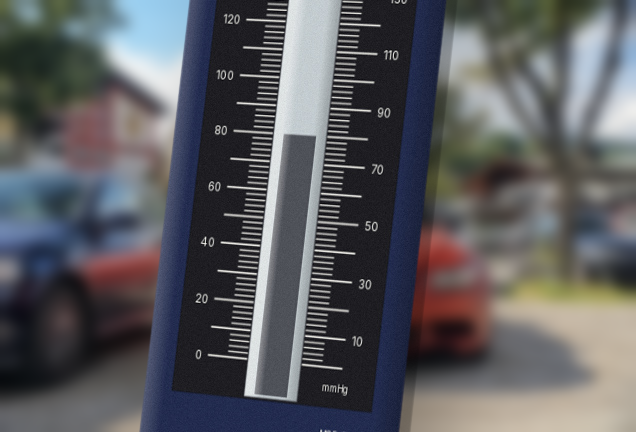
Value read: 80 mmHg
